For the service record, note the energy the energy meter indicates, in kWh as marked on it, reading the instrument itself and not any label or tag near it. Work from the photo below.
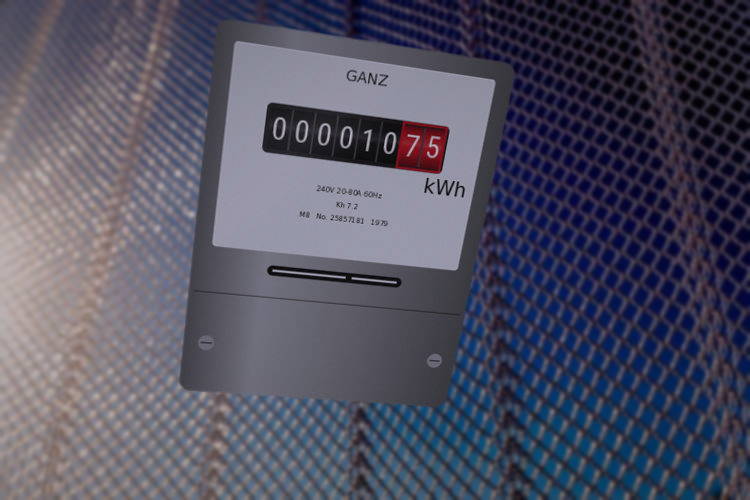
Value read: 10.75 kWh
